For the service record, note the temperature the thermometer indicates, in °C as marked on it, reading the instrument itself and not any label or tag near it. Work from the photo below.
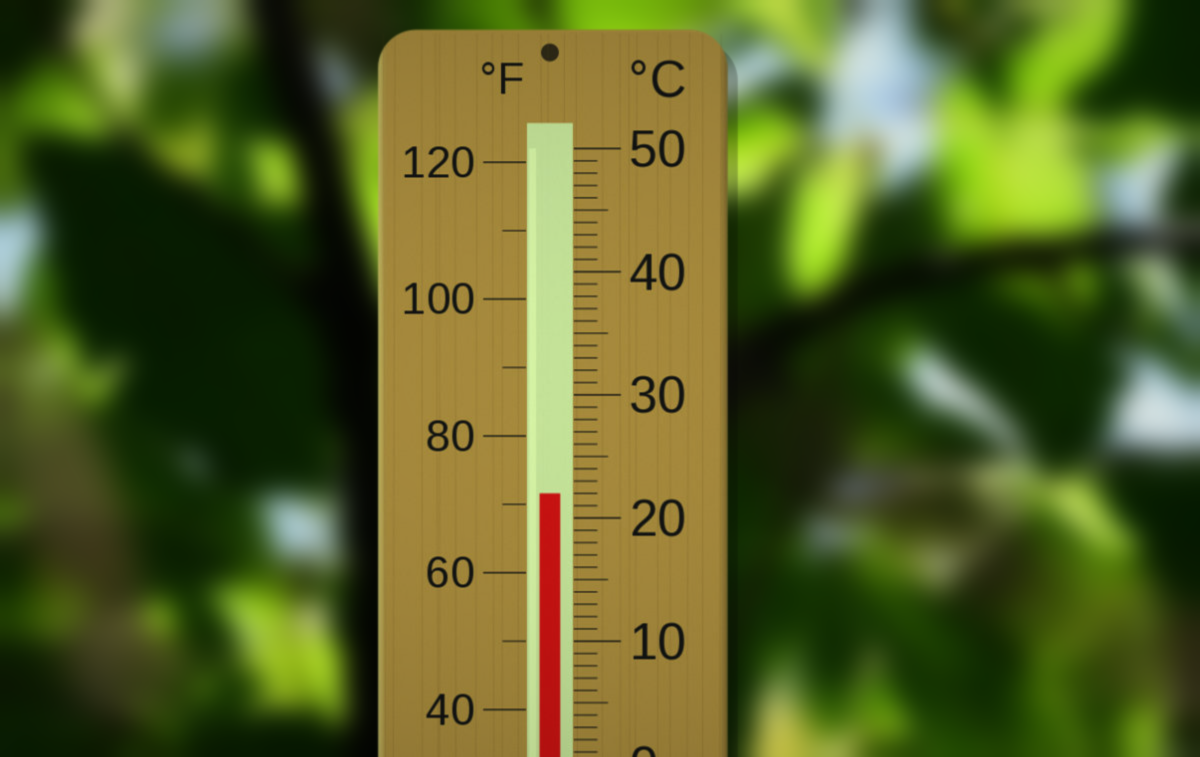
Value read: 22 °C
